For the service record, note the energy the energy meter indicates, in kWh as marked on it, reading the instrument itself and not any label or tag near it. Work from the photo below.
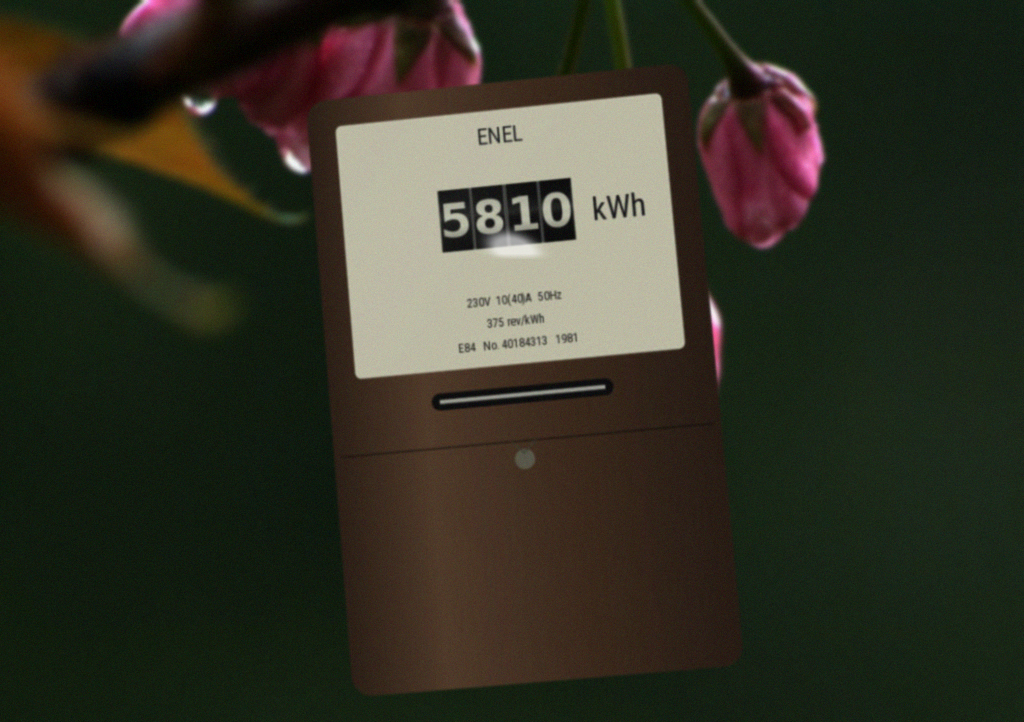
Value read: 5810 kWh
